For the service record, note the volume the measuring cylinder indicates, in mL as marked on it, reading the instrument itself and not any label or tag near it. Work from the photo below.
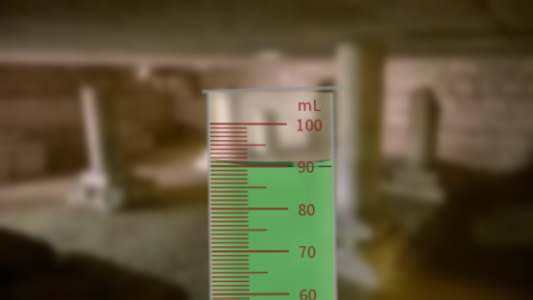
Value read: 90 mL
